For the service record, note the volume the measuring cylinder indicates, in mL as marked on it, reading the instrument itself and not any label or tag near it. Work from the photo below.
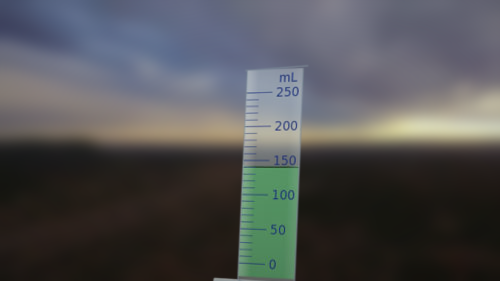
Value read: 140 mL
